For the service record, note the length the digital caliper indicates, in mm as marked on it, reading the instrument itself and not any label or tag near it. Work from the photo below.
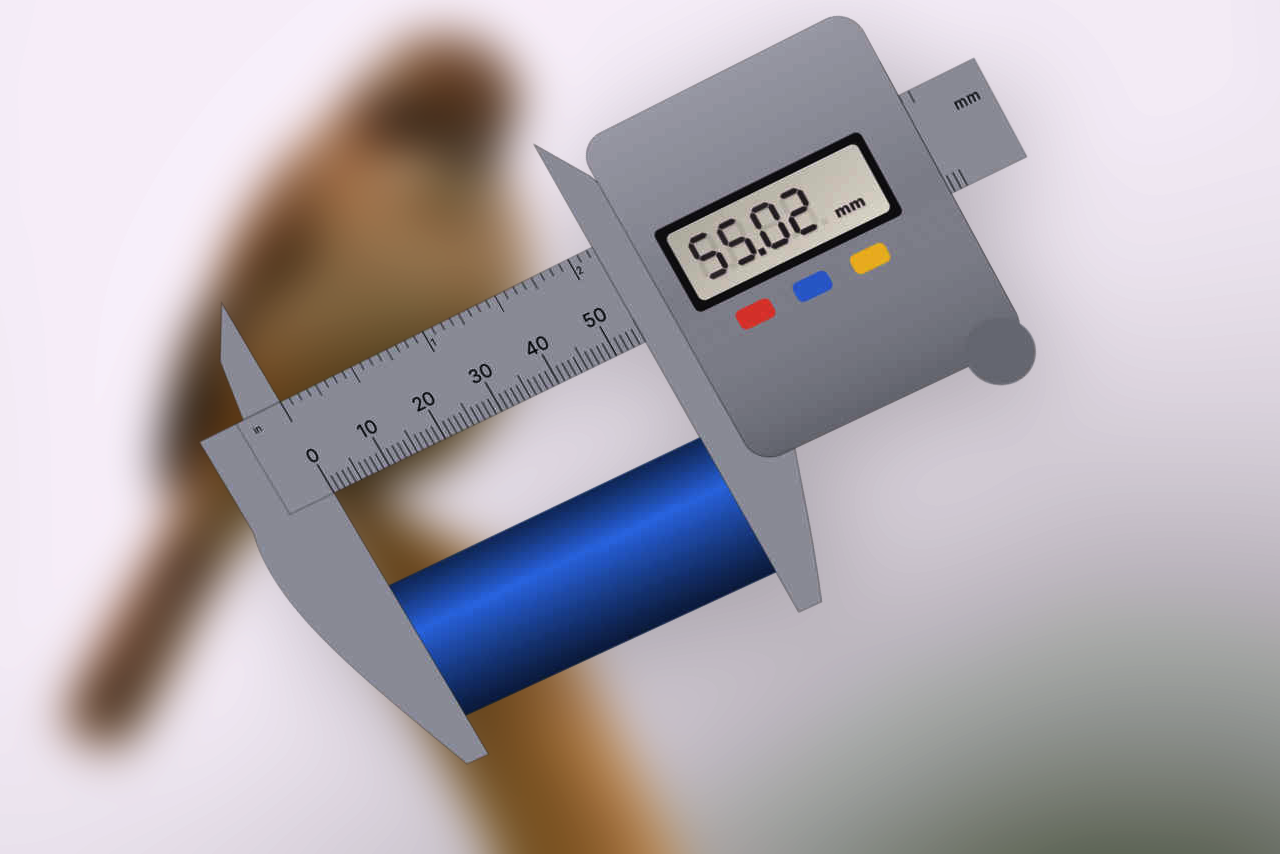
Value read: 55.02 mm
